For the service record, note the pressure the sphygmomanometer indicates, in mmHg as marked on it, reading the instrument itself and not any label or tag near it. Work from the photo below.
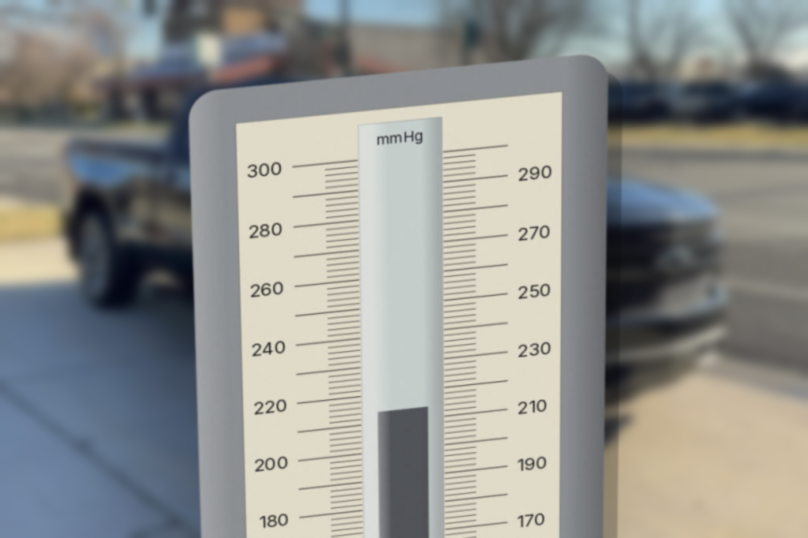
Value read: 214 mmHg
